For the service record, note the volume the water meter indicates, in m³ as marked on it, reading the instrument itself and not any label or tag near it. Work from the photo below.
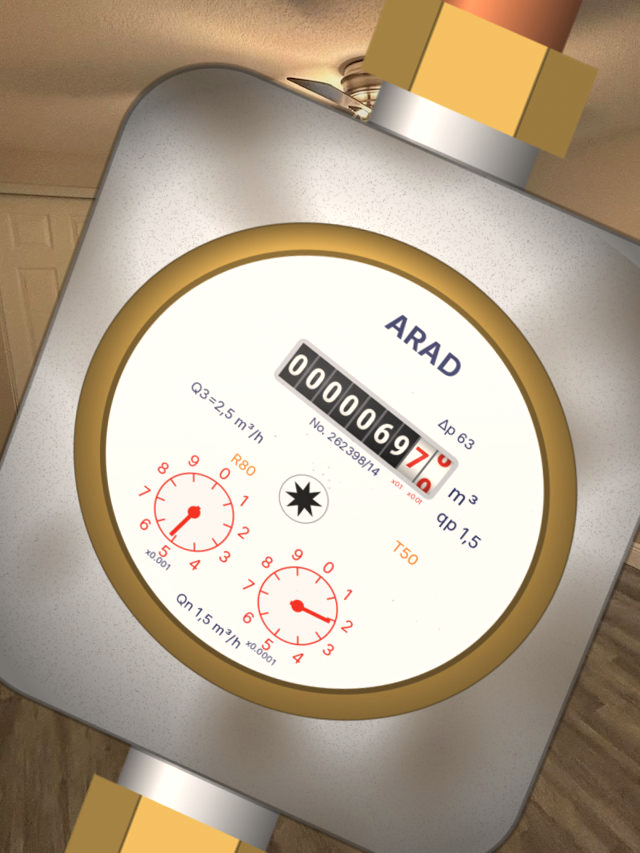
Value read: 69.7852 m³
